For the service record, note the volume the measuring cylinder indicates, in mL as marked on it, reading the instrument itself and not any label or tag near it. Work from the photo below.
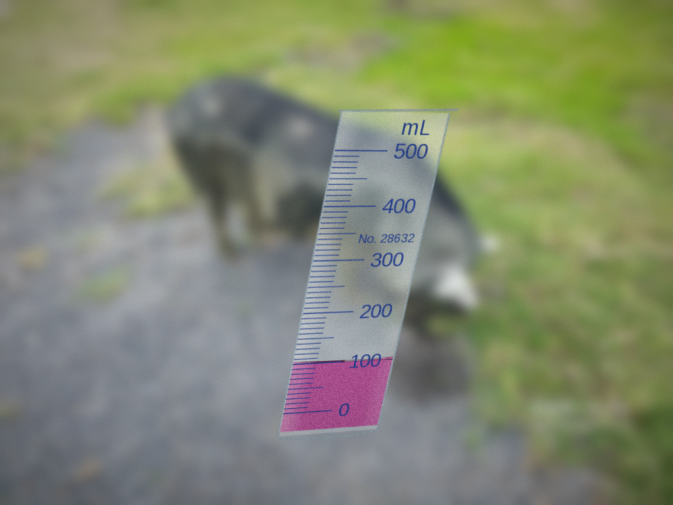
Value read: 100 mL
